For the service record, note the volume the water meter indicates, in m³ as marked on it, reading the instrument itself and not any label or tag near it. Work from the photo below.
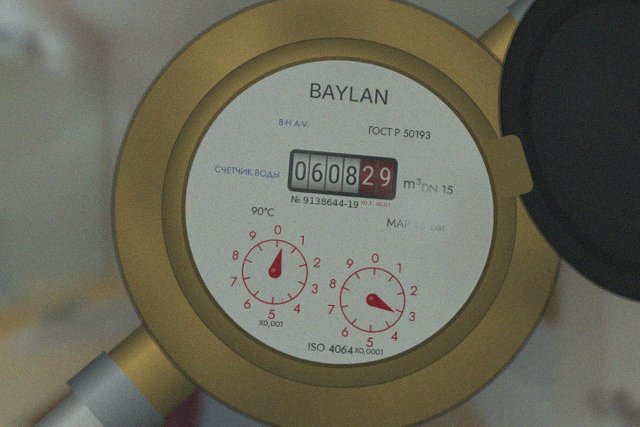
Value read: 608.2903 m³
